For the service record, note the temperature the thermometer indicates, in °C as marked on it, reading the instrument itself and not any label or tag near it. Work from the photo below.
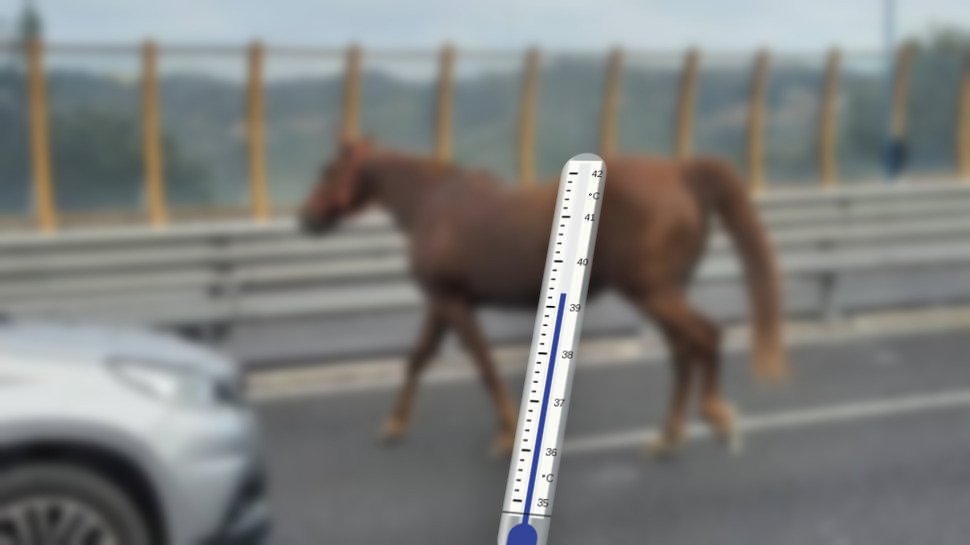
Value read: 39.3 °C
